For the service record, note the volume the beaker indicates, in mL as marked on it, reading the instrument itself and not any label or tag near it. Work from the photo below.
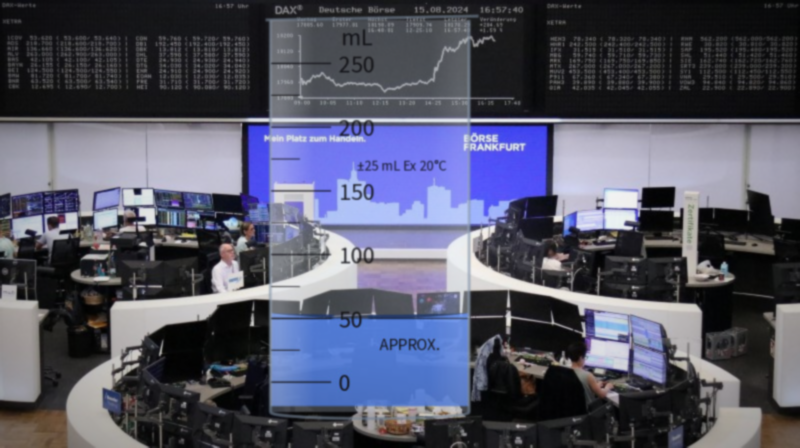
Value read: 50 mL
